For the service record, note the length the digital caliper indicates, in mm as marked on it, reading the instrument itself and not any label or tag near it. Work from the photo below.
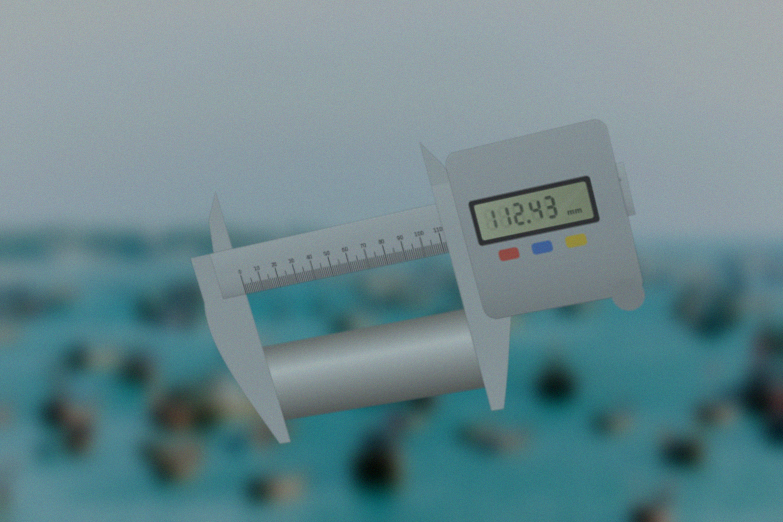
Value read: 112.43 mm
